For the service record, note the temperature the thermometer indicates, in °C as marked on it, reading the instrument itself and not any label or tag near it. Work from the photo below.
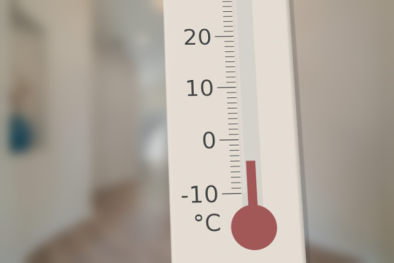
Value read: -4 °C
